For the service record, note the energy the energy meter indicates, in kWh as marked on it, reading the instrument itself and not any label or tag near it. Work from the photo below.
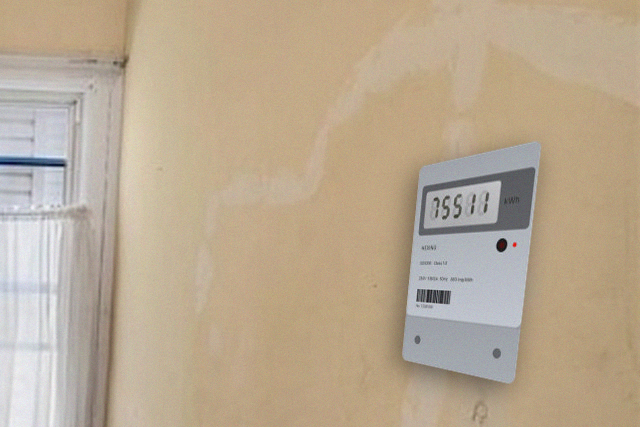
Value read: 75511 kWh
